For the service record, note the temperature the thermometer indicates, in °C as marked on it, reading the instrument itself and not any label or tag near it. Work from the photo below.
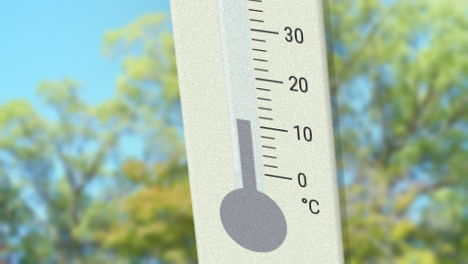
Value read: 11 °C
